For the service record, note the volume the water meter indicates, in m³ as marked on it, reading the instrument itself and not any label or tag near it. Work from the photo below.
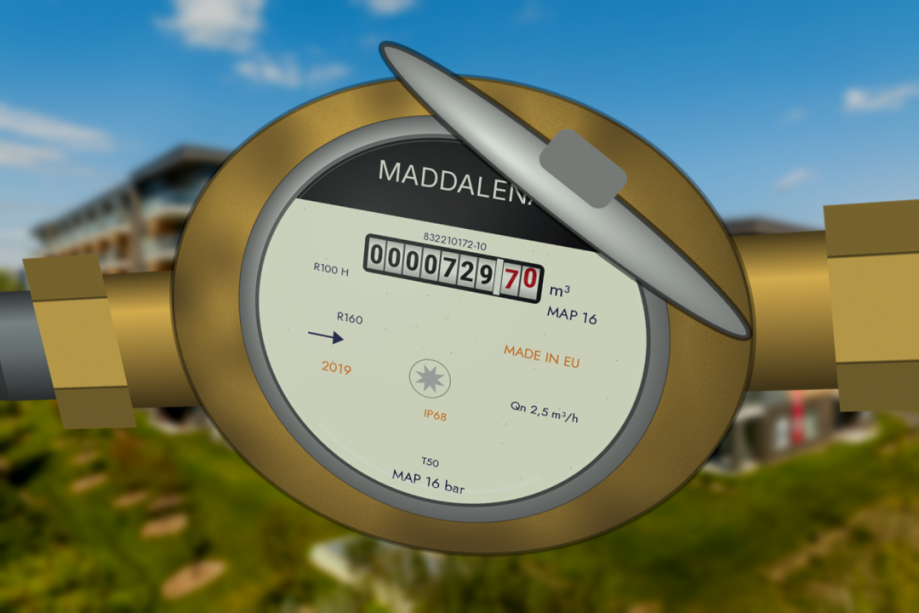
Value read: 729.70 m³
